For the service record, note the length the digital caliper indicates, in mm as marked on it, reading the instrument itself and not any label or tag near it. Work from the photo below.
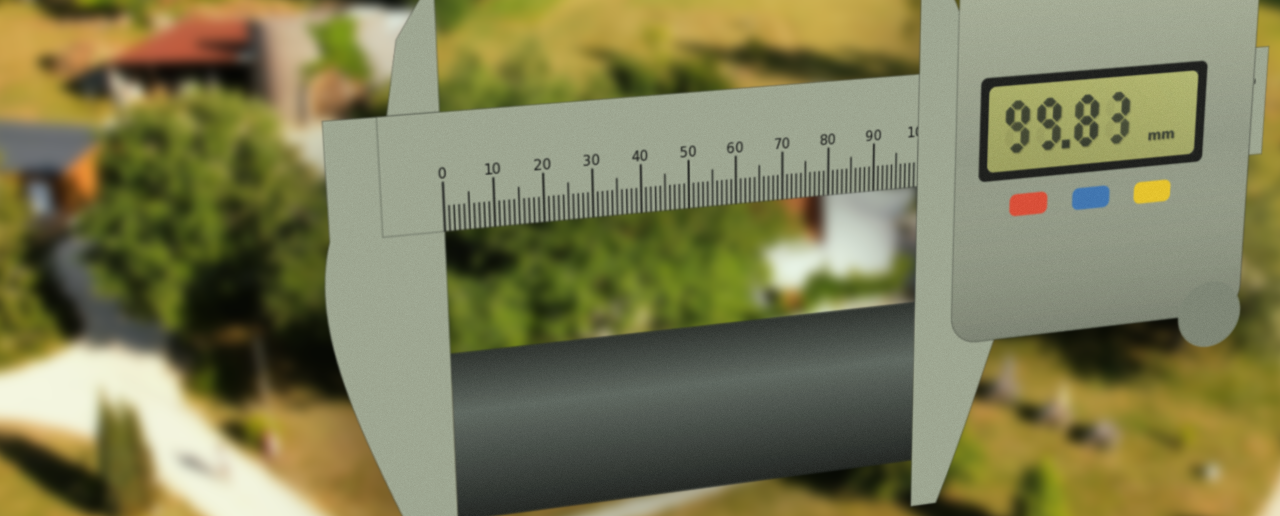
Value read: 99.83 mm
